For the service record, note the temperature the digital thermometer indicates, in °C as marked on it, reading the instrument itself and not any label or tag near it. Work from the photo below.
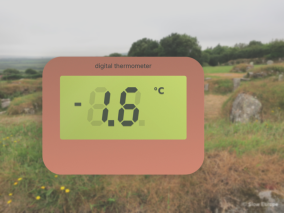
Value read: -1.6 °C
